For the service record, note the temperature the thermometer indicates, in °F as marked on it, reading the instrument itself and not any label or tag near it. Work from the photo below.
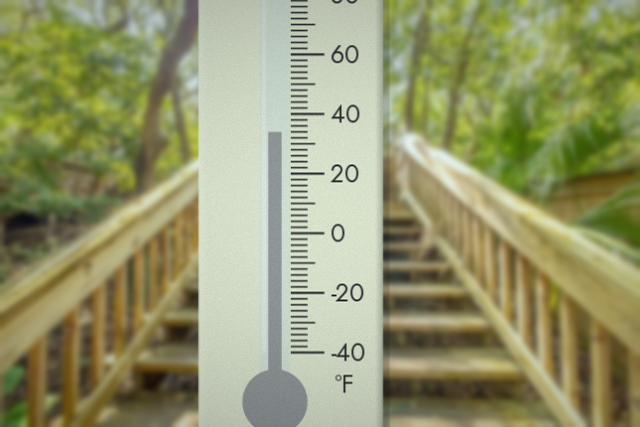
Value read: 34 °F
